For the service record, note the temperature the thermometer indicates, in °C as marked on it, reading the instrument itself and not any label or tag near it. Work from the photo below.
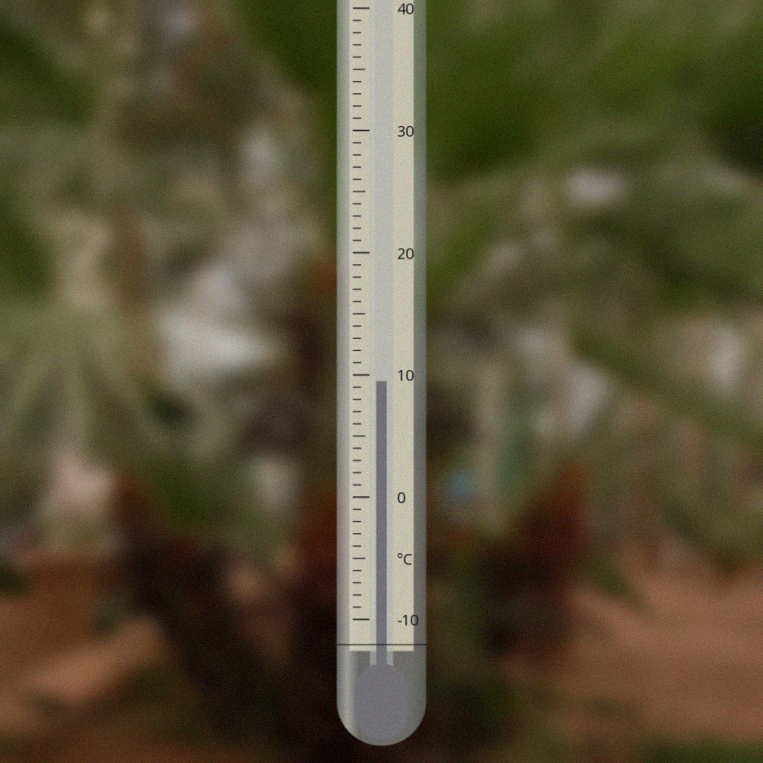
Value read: 9.5 °C
